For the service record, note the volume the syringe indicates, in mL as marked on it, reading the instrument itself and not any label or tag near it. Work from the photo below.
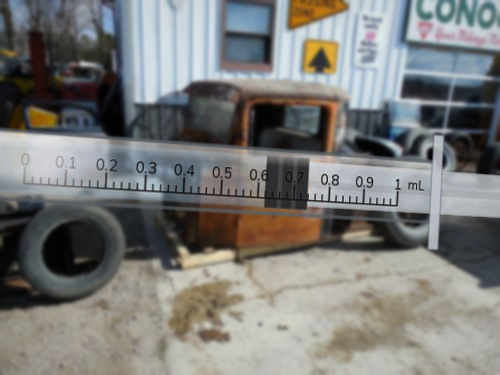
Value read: 0.62 mL
